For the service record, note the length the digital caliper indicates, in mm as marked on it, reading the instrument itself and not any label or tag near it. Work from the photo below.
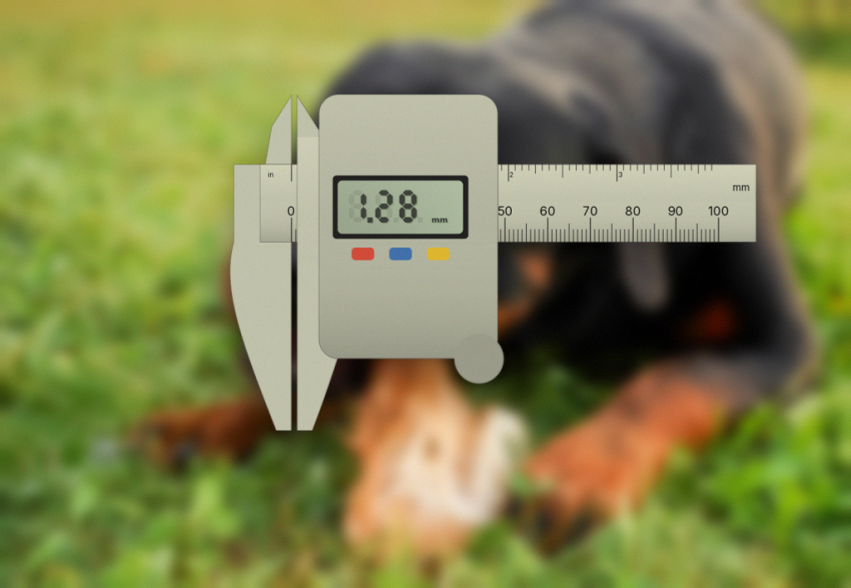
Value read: 1.28 mm
